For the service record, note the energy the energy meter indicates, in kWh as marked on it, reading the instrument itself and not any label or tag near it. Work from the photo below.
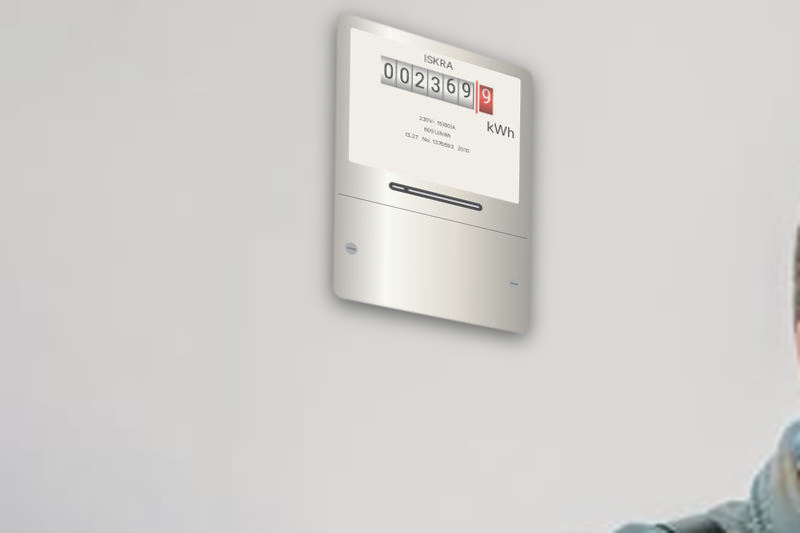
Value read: 2369.9 kWh
